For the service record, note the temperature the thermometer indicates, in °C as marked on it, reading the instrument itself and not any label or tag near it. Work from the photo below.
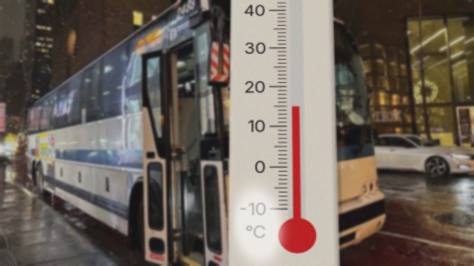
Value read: 15 °C
